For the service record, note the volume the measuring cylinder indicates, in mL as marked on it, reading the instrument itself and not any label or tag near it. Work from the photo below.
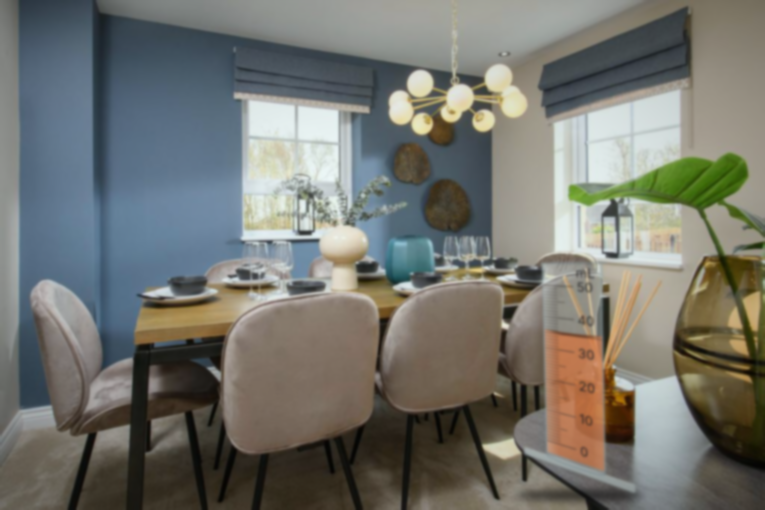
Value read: 35 mL
